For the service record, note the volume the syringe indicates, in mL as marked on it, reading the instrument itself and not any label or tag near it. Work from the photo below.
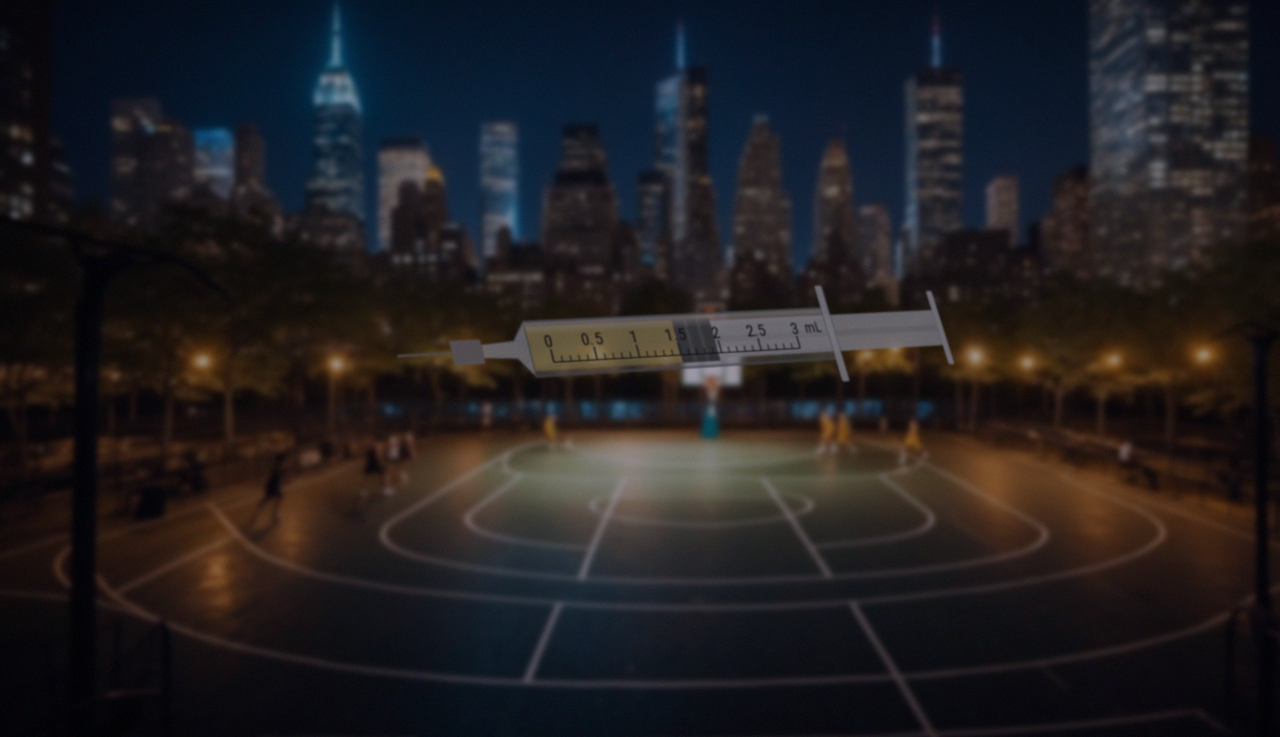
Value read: 1.5 mL
